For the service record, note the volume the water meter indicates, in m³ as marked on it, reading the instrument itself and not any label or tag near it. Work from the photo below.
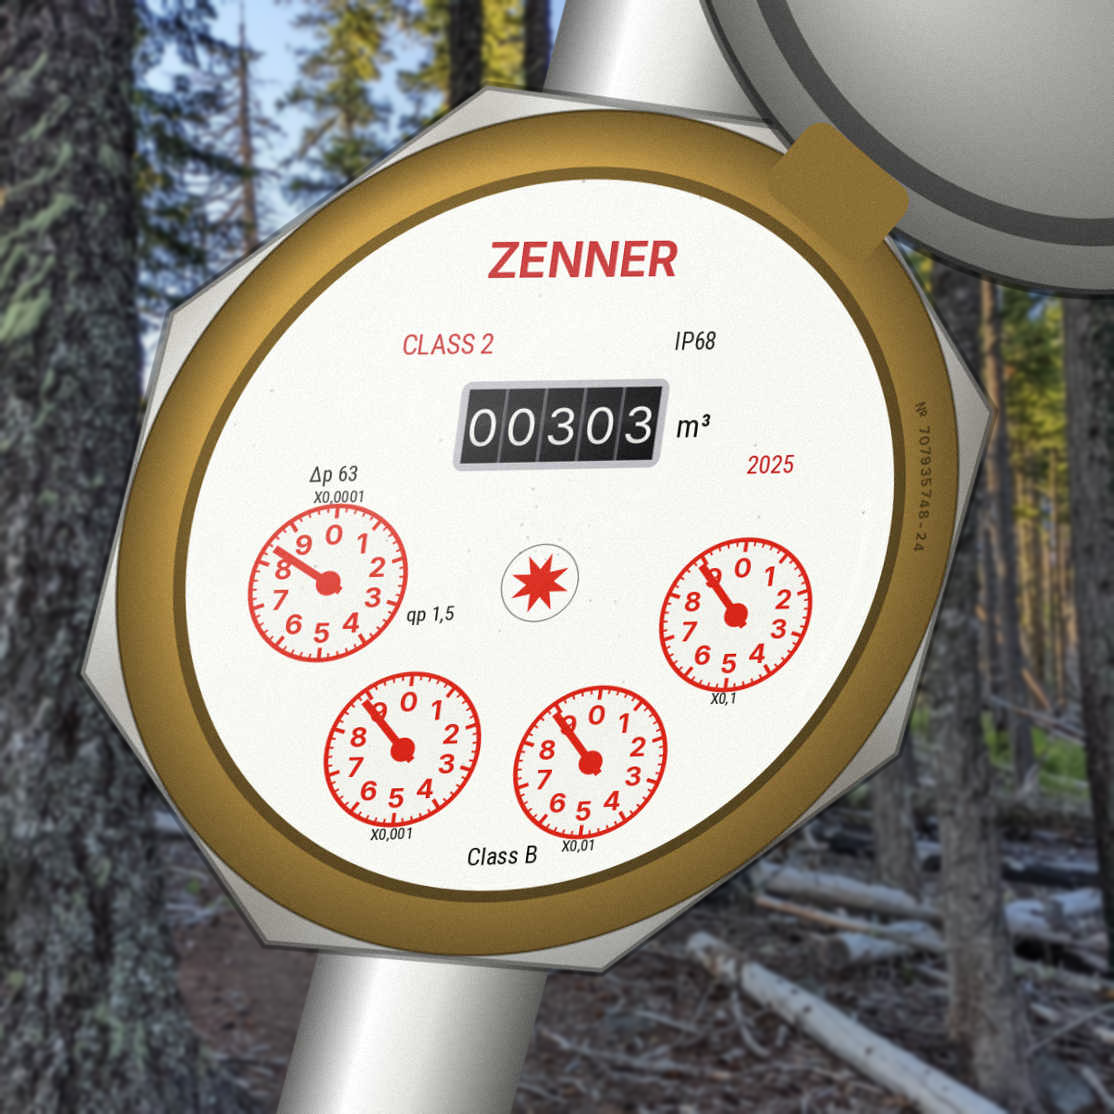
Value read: 303.8888 m³
